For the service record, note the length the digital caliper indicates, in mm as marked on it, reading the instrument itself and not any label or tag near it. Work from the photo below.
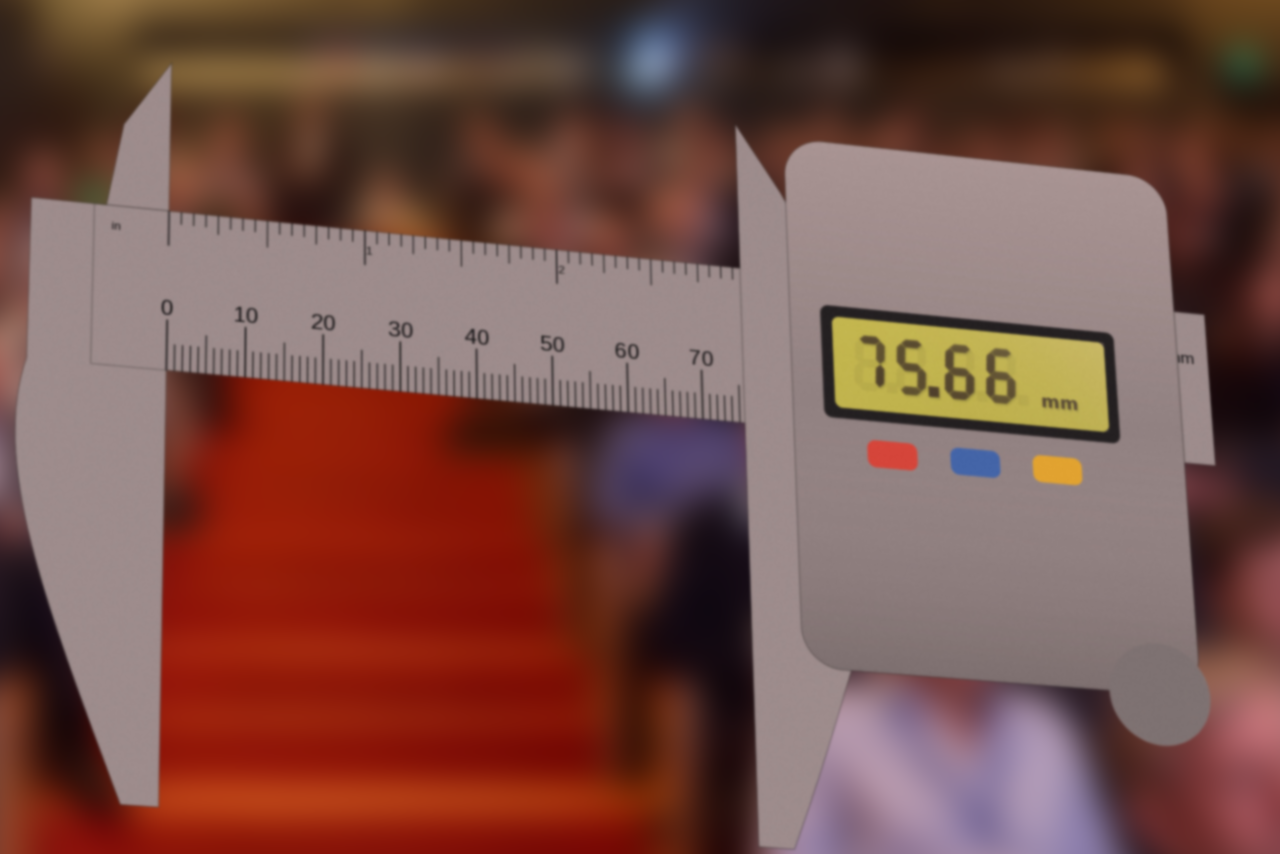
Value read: 75.66 mm
